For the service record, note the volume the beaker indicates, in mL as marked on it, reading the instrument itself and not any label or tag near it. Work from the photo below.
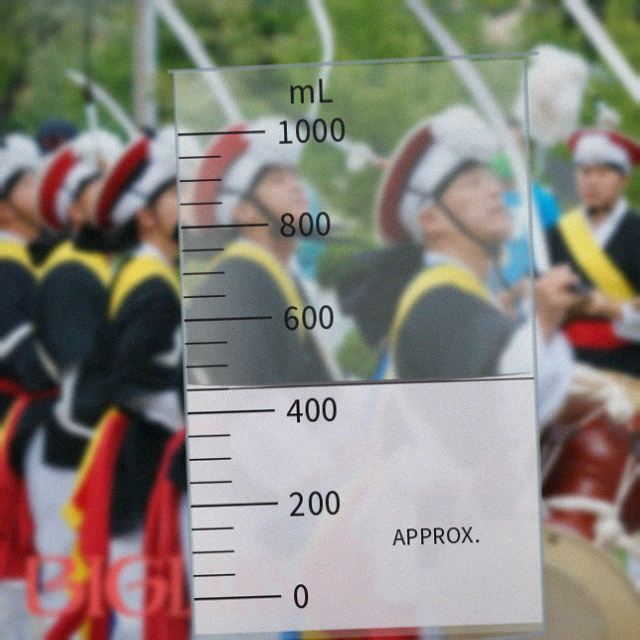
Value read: 450 mL
